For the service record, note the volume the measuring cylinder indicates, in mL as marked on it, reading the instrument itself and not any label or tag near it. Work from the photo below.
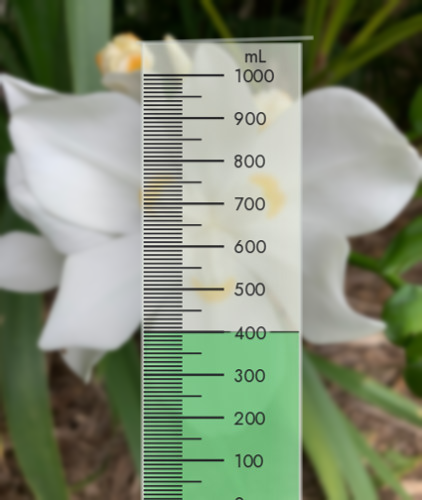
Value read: 400 mL
